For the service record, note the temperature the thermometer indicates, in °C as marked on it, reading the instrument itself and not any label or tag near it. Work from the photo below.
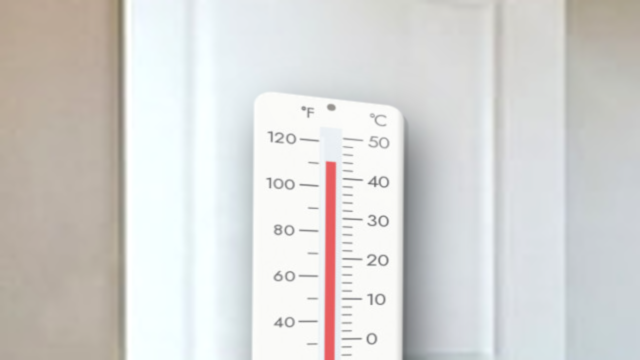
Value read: 44 °C
